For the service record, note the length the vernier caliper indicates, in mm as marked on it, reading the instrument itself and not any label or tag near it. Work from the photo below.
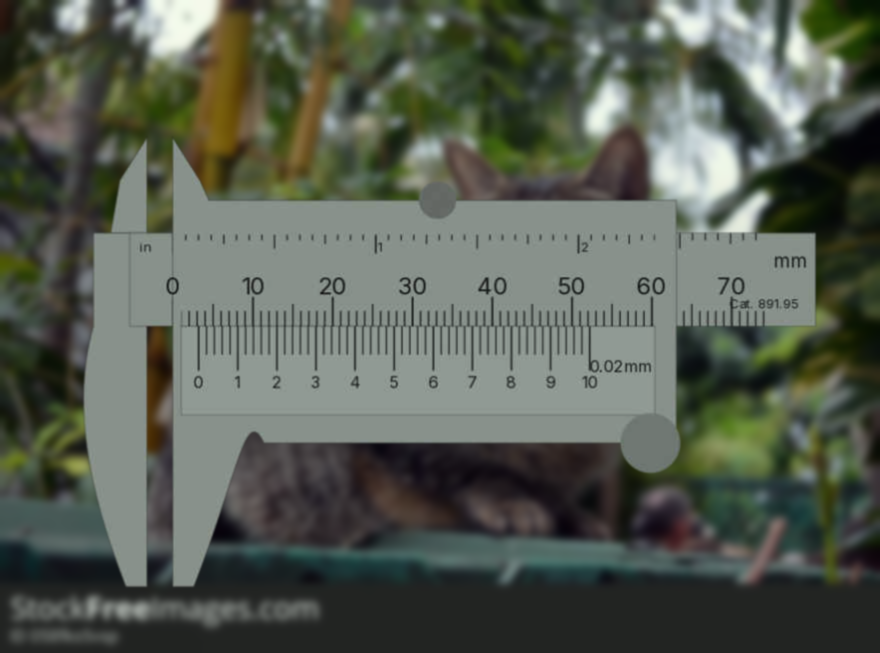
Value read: 3.2 mm
